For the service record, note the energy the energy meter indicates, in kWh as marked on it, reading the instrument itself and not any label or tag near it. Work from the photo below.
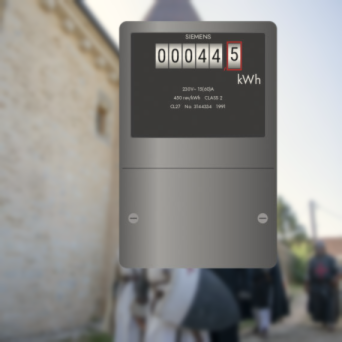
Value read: 44.5 kWh
